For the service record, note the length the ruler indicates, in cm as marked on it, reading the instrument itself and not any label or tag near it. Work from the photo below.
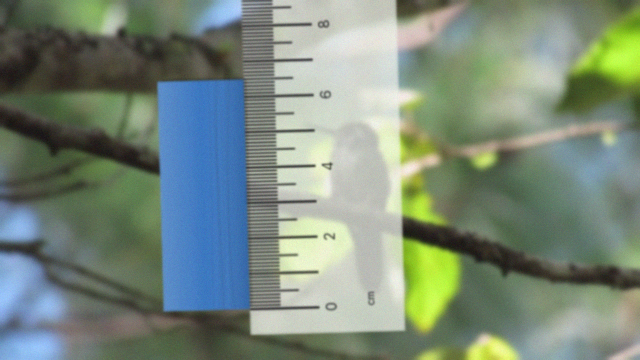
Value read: 6.5 cm
